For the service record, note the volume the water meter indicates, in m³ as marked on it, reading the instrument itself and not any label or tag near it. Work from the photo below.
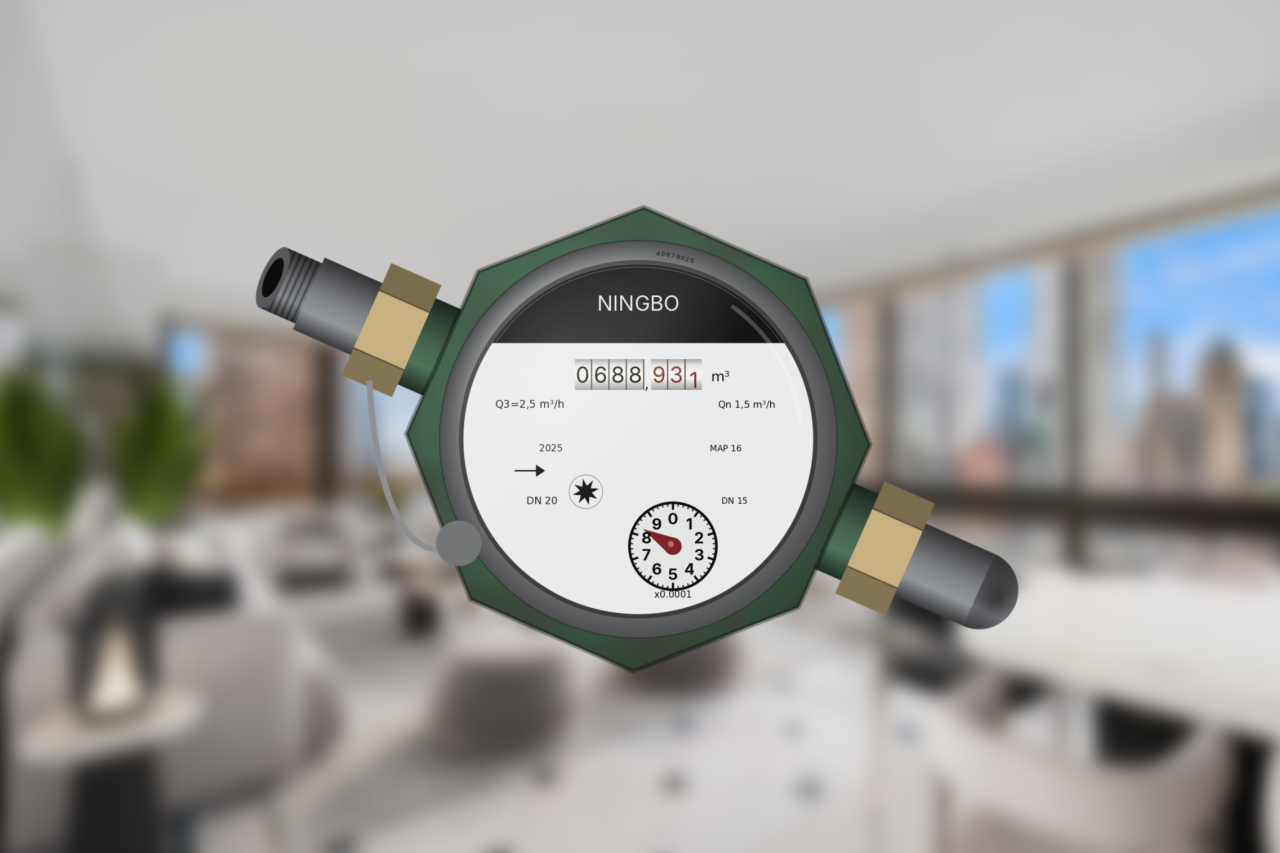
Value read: 688.9308 m³
